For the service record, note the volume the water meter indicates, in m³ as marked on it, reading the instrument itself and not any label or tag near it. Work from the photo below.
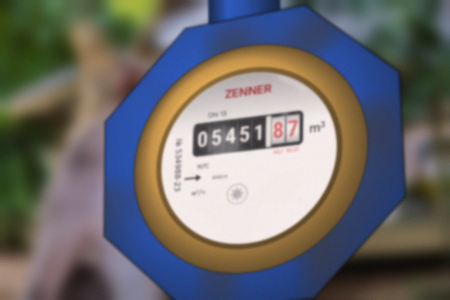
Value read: 5451.87 m³
